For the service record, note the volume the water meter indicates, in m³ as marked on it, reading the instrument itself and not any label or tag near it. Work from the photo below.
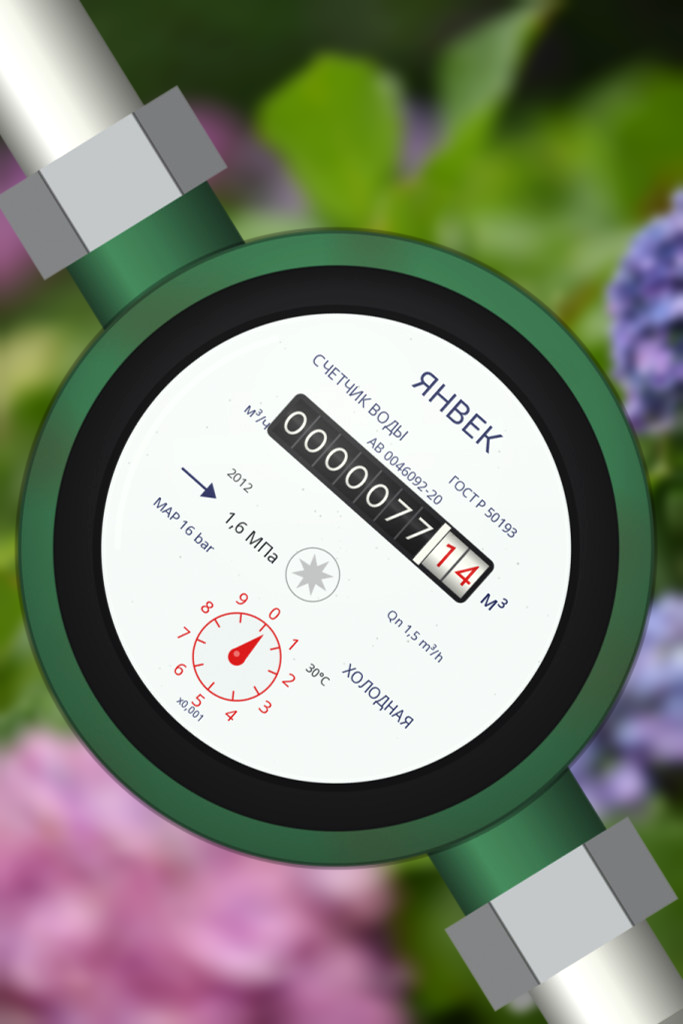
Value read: 77.140 m³
